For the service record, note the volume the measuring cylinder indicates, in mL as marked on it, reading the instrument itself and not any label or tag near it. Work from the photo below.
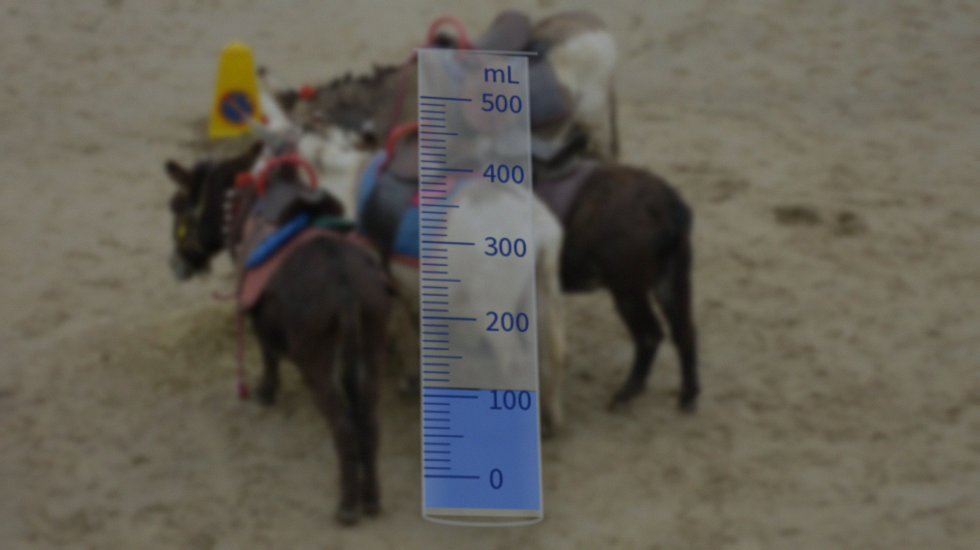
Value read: 110 mL
